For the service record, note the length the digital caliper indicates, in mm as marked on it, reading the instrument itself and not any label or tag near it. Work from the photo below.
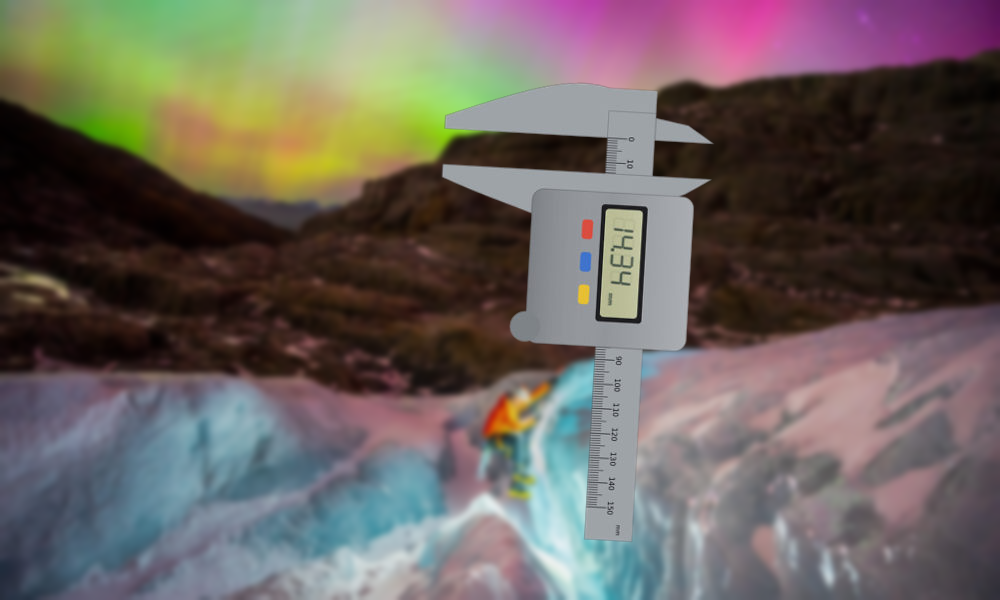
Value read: 14.34 mm
